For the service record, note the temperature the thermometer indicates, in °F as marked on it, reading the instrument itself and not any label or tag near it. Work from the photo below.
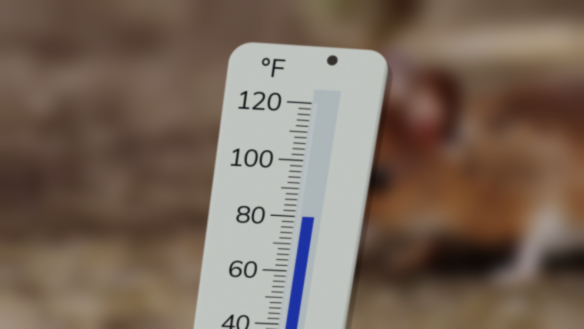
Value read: 80 °F
